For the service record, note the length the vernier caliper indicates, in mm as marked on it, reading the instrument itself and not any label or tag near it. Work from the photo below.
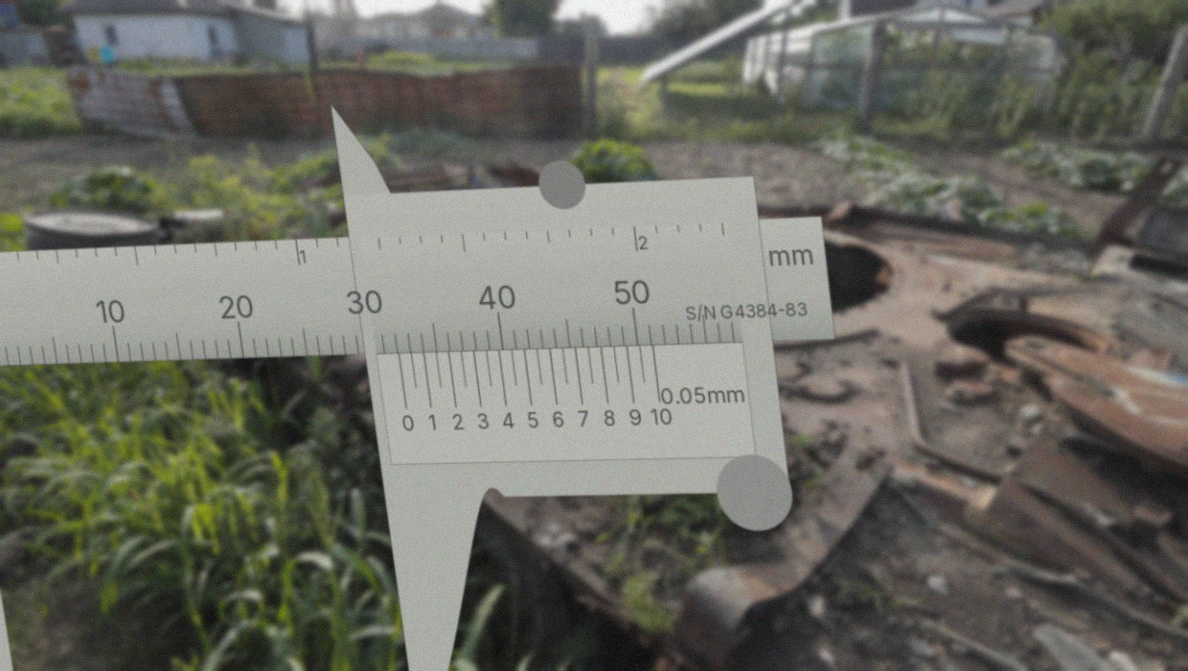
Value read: 32.1 mm
